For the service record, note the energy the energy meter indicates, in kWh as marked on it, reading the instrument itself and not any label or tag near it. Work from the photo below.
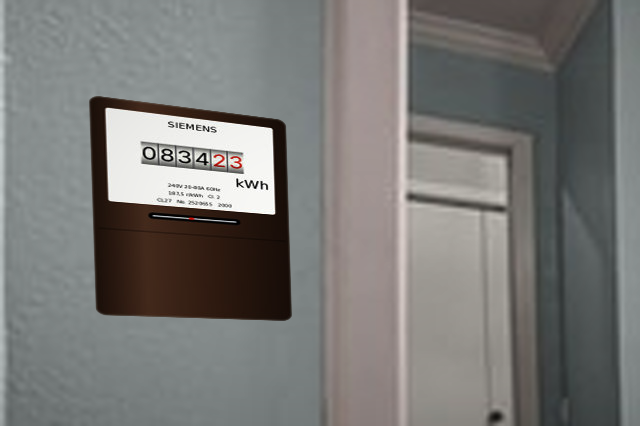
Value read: 834.23 kWh
